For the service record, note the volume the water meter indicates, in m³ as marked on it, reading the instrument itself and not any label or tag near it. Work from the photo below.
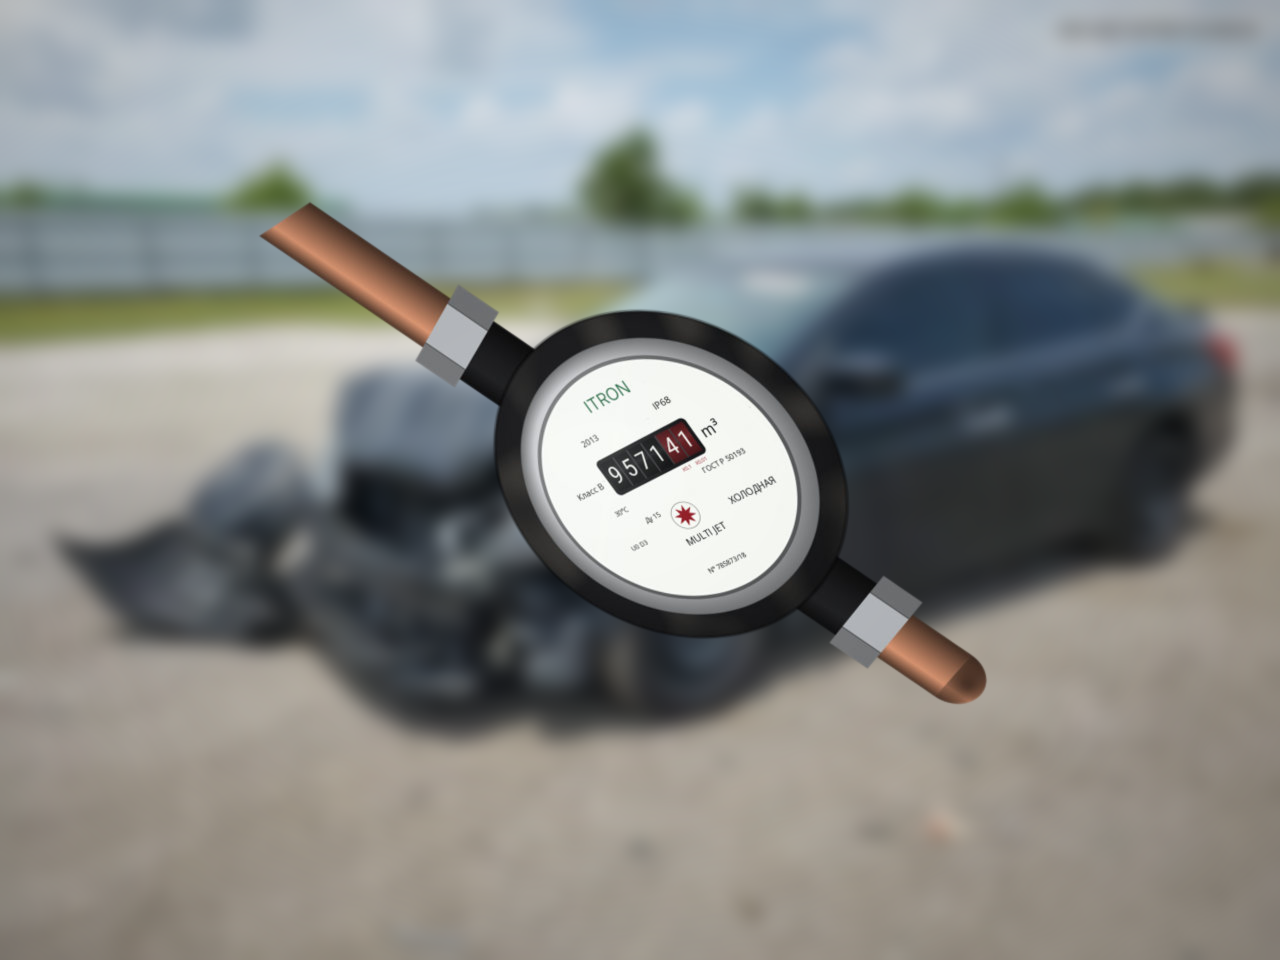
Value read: 9571.41 m³
